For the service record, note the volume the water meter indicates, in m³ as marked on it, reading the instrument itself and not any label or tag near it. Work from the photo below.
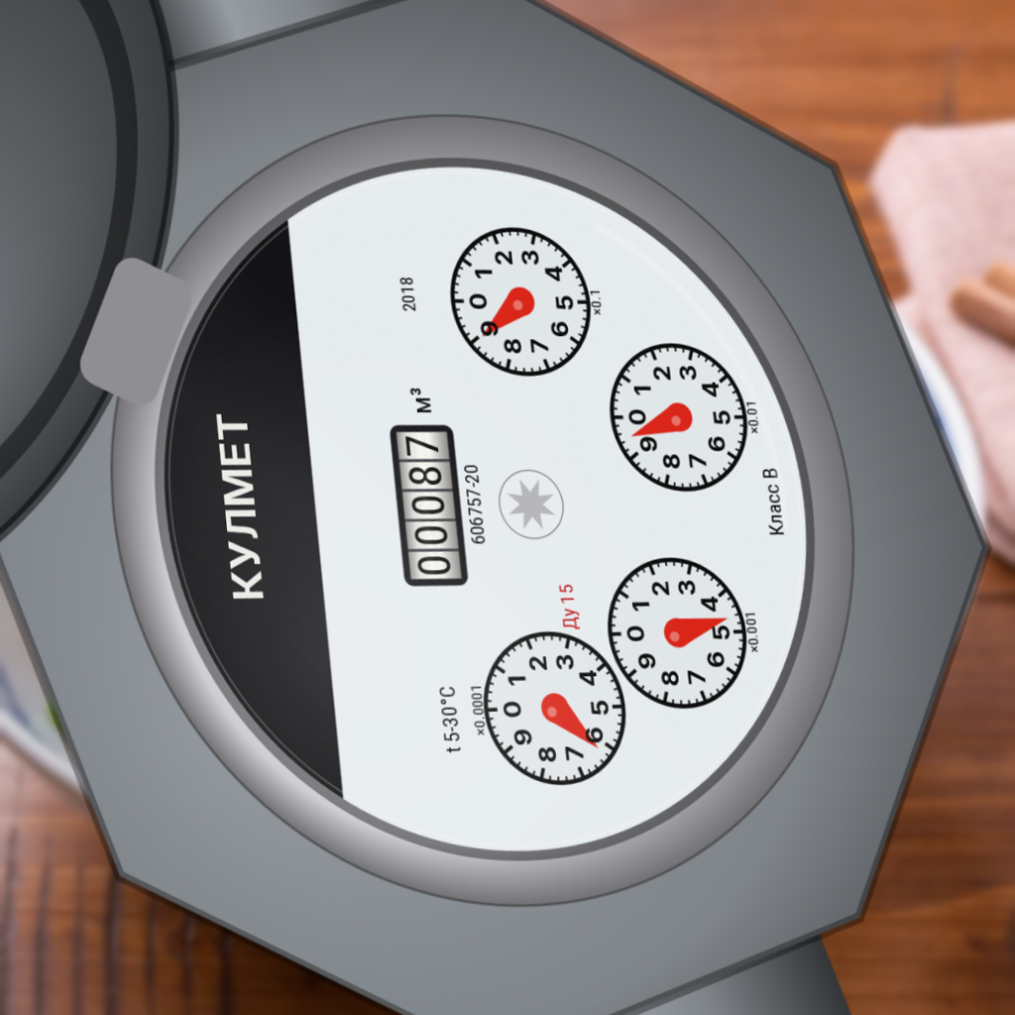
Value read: 87.8946 m³
